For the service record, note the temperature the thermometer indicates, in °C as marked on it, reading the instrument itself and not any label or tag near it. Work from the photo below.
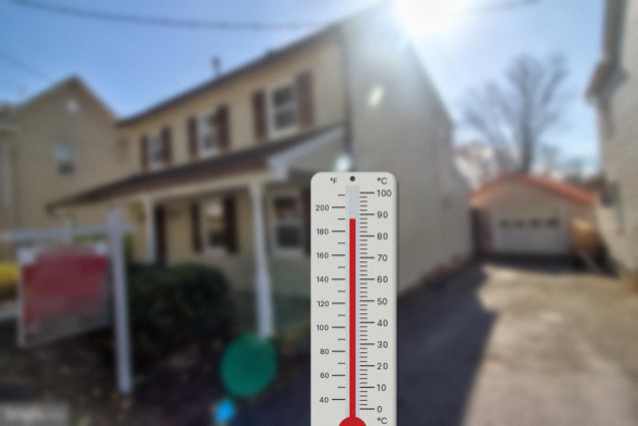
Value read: 88 °C
